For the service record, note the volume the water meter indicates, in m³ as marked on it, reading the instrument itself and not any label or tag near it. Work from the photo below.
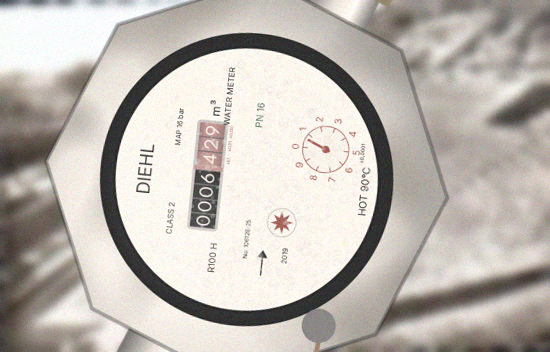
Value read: 6.4290 m³
